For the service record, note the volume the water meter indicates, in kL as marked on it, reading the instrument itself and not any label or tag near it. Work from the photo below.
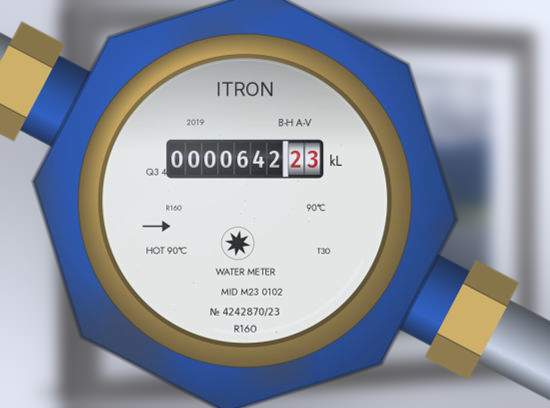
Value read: 642.23 kL
